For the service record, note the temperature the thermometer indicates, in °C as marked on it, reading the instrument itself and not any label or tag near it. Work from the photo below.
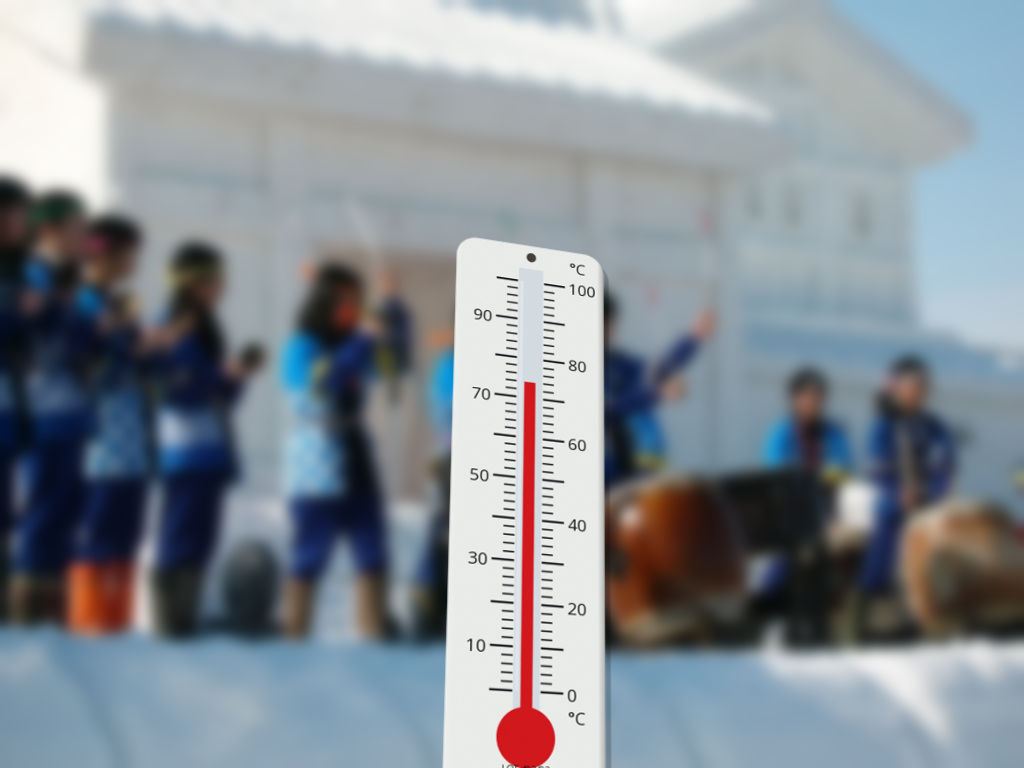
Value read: 74 °C
